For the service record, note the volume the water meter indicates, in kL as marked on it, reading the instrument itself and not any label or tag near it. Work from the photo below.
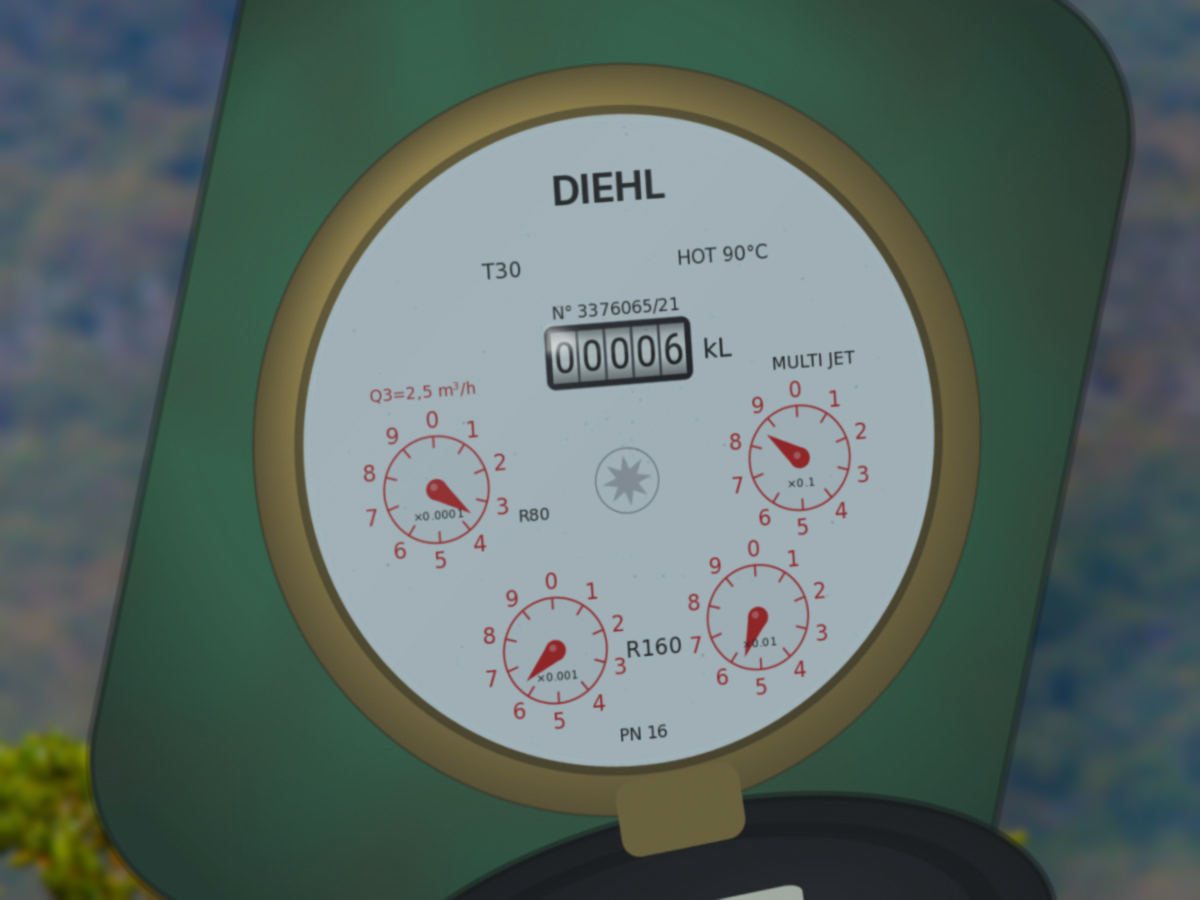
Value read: 6.8563 kL
